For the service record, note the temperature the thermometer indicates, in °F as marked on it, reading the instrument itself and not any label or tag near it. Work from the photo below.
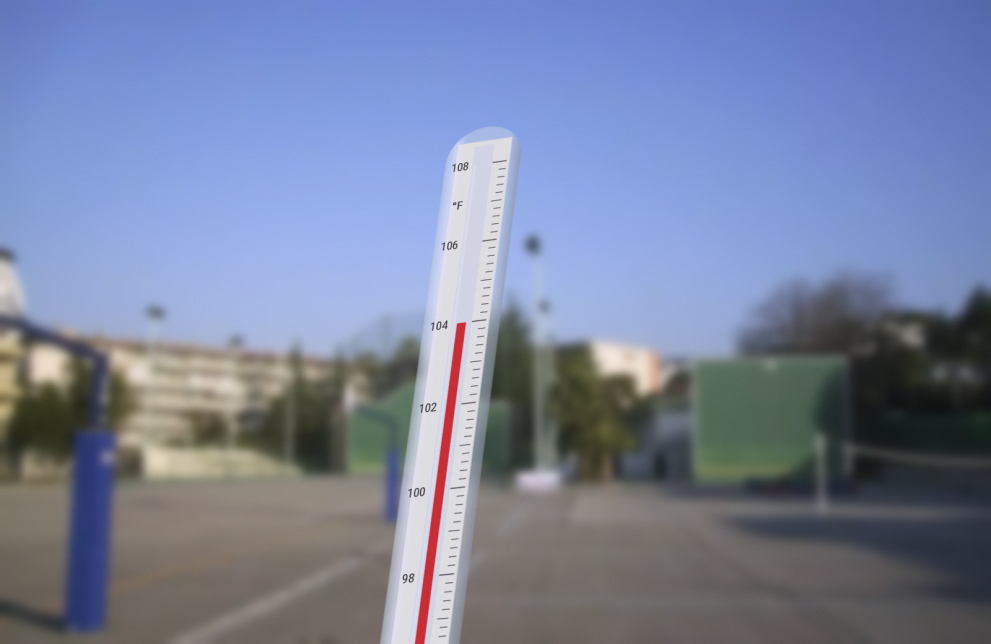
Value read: 104 °F
